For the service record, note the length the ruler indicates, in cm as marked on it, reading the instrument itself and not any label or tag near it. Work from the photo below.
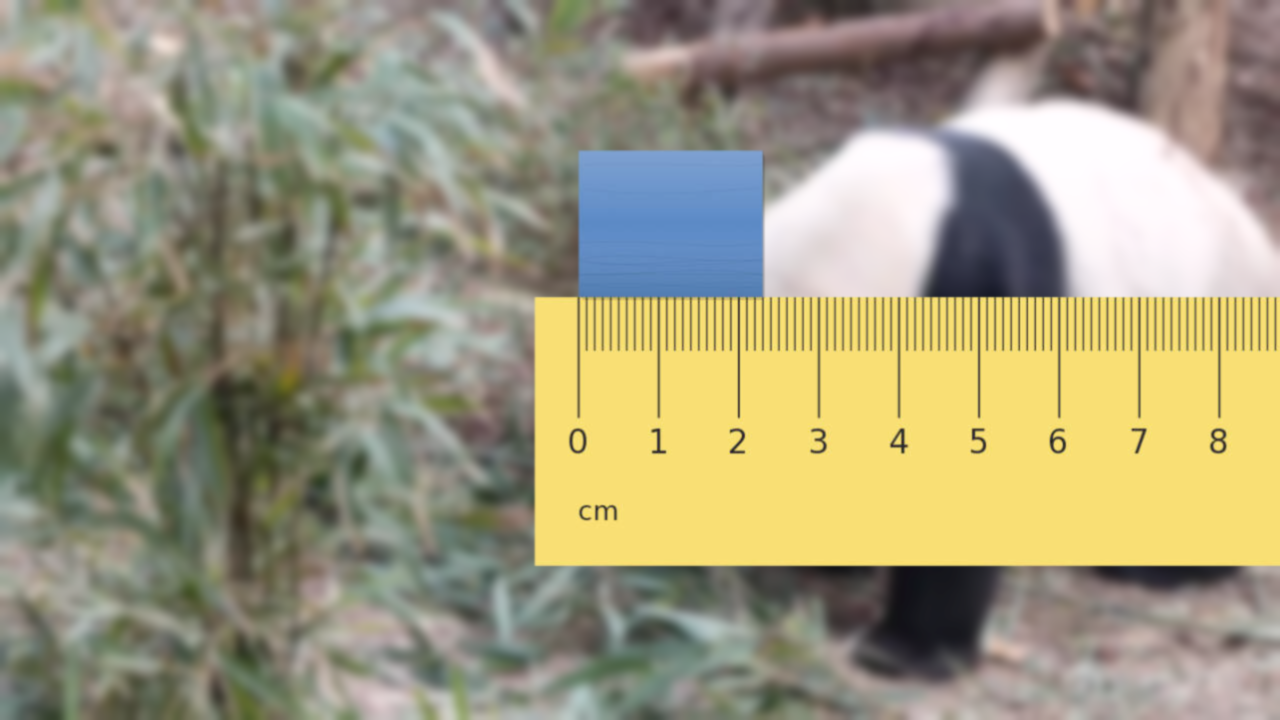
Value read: 2.3 cm
